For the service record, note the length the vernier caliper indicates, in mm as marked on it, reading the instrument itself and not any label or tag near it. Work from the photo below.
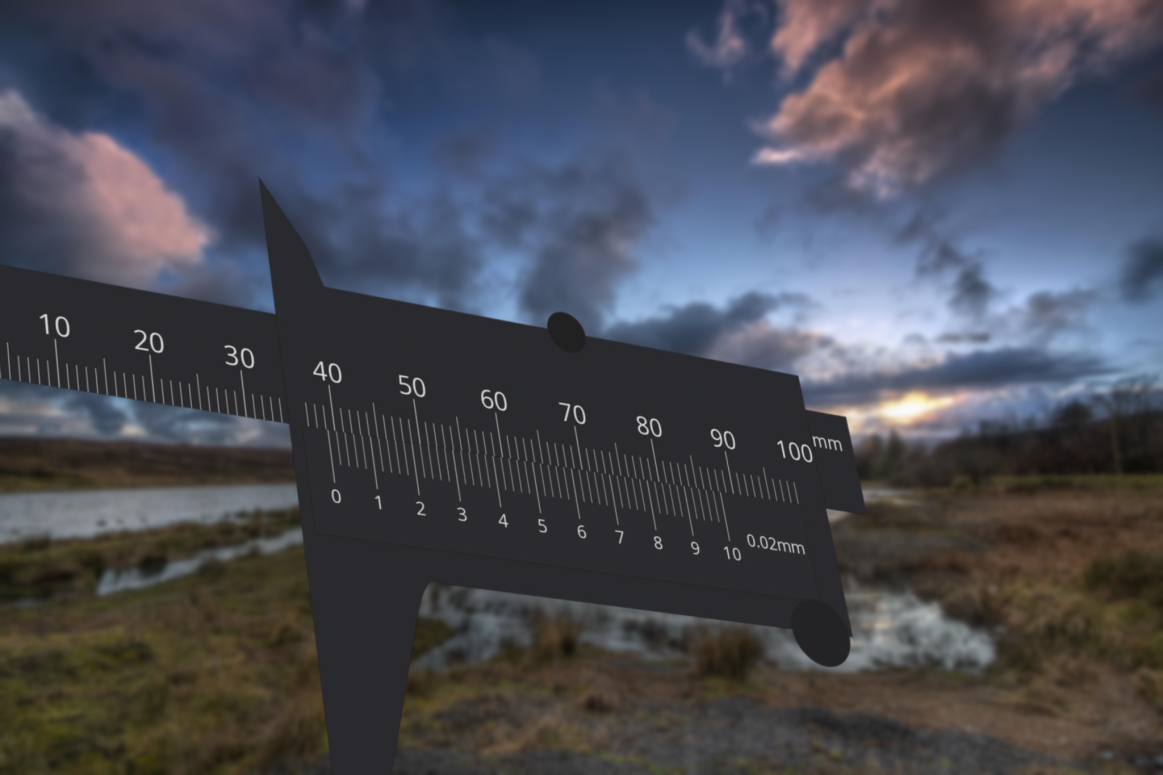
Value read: 39.2 mm
